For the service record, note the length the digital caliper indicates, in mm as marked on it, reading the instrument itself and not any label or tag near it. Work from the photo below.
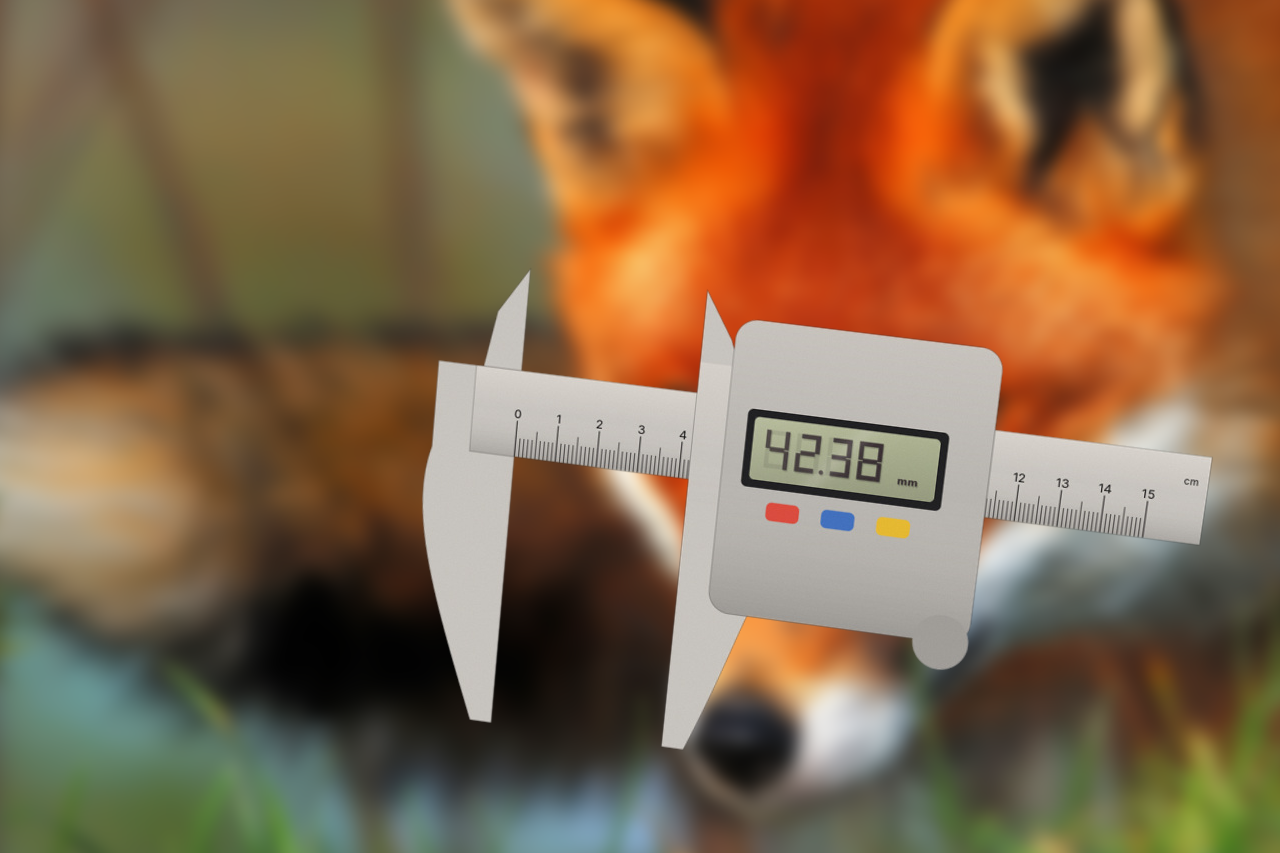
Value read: 42.38 mm
